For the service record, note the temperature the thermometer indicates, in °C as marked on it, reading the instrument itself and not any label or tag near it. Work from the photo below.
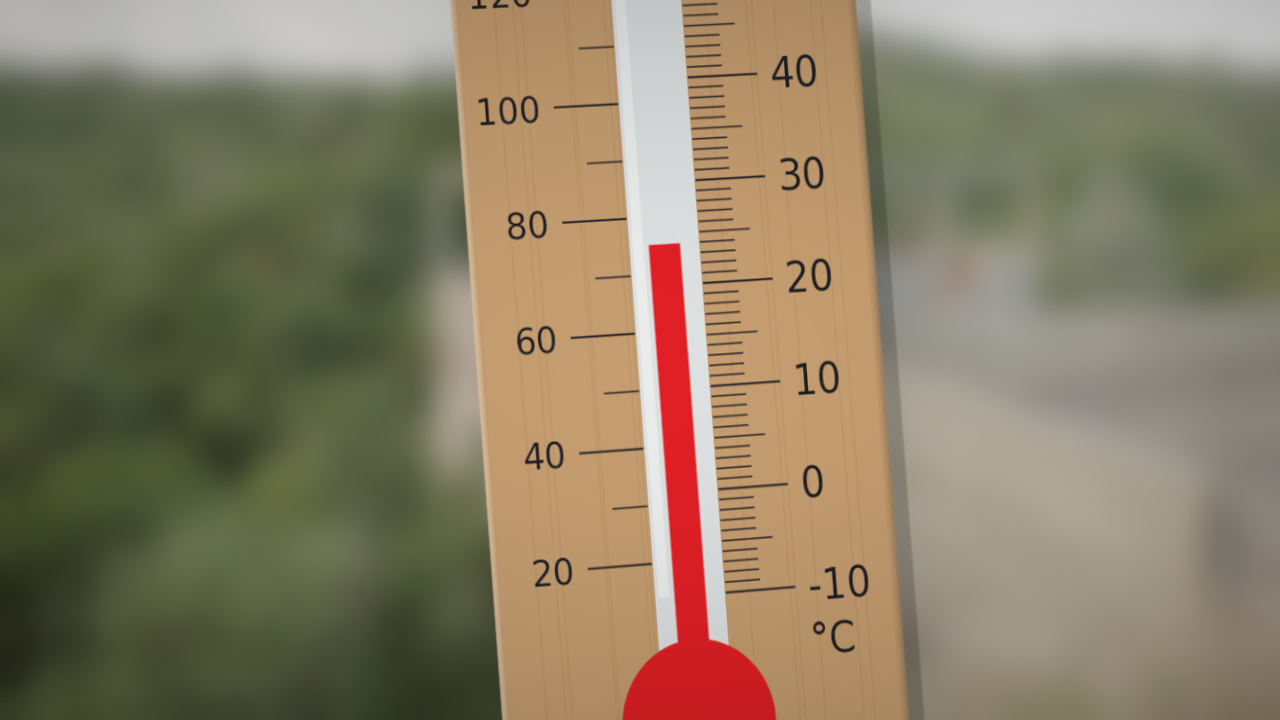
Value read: 24 °C
